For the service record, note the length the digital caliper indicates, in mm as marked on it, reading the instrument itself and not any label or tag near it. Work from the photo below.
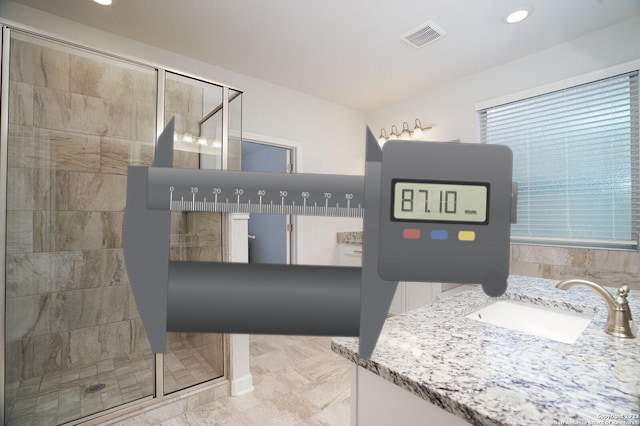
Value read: 87.10 mm
